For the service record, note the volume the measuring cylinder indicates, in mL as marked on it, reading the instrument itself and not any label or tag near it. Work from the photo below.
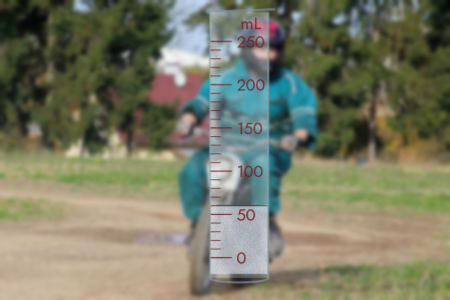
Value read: 60 mL
